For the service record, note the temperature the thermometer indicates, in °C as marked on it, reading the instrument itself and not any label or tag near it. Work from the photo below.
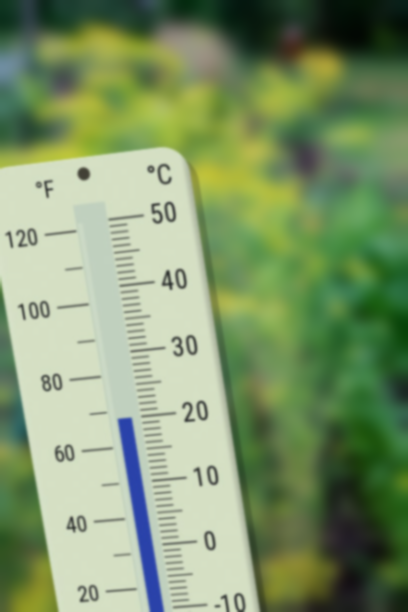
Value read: 20 °C
